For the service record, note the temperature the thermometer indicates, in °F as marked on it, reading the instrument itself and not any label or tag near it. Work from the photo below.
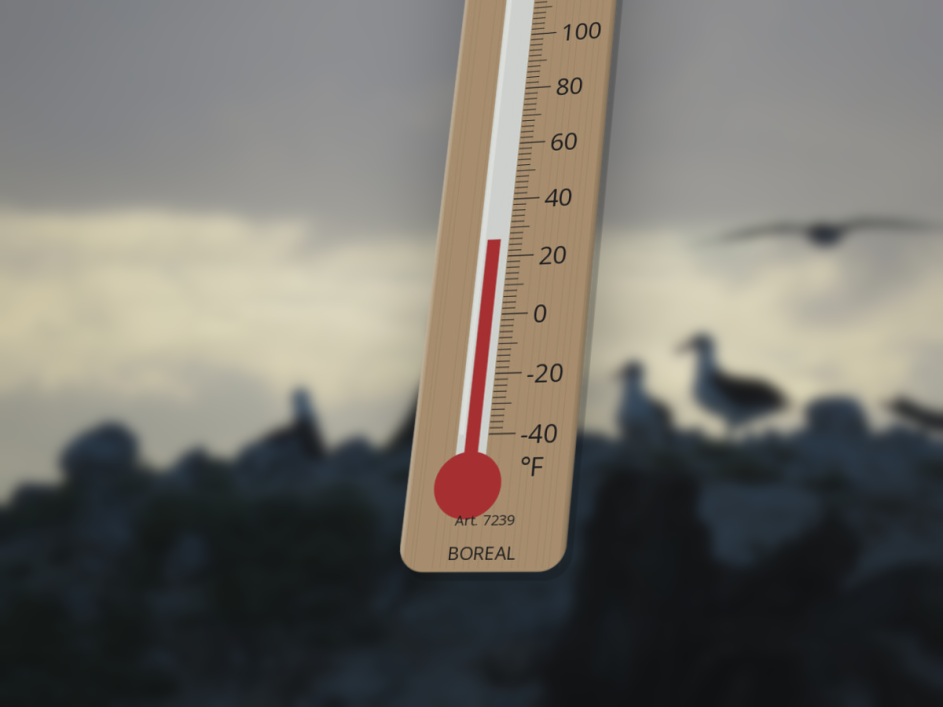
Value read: 26 °F
